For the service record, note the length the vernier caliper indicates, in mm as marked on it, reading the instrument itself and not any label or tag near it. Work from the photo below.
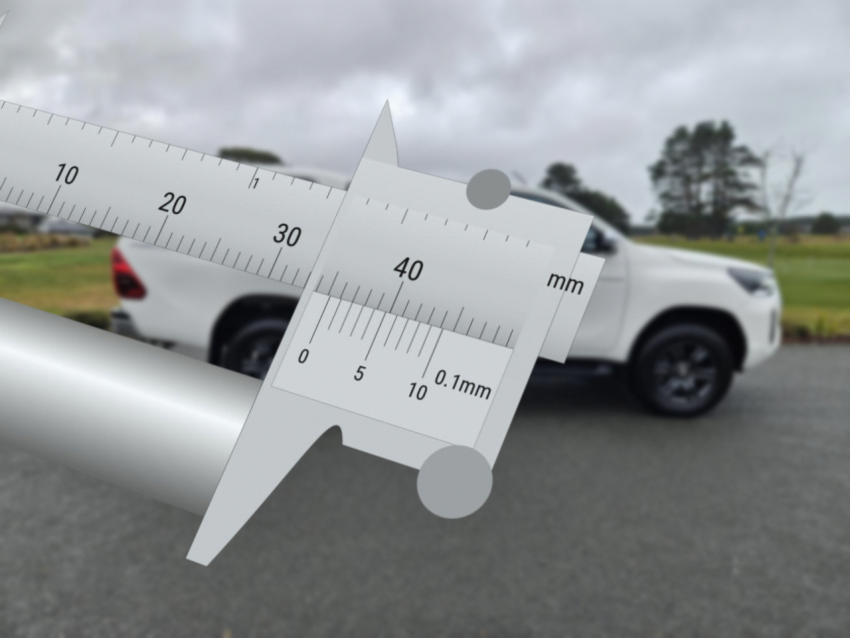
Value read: 35.2 mm
